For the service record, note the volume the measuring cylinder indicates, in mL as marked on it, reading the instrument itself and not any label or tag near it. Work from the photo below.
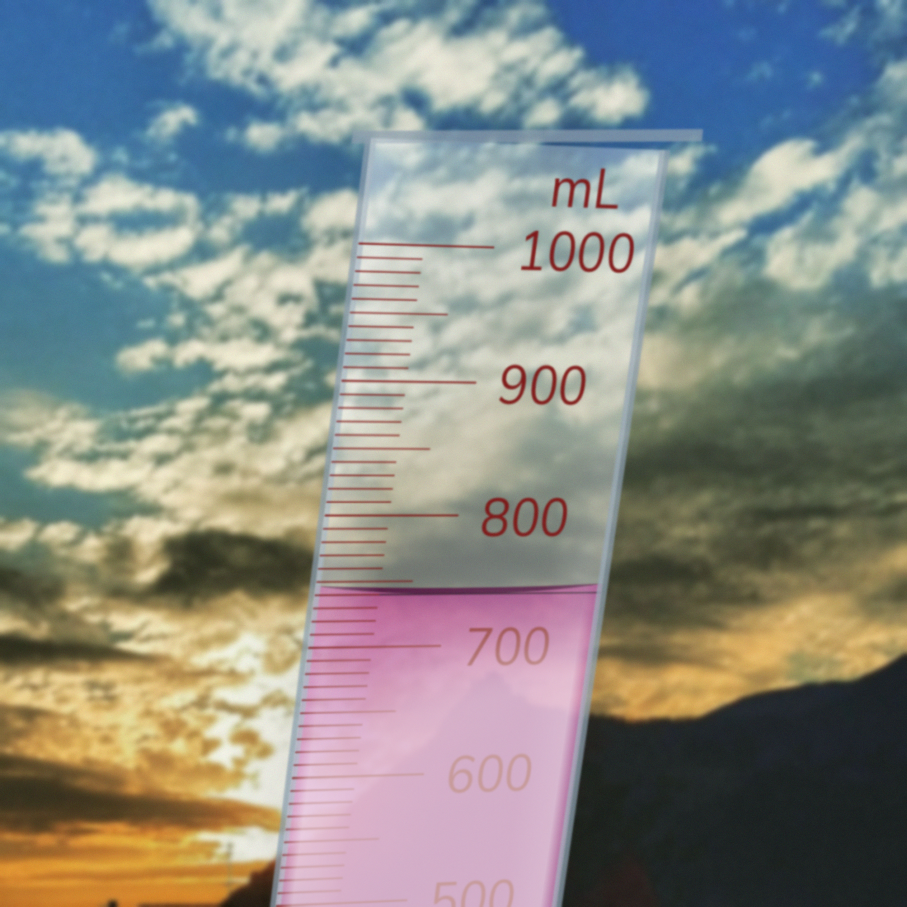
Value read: 740 mL
